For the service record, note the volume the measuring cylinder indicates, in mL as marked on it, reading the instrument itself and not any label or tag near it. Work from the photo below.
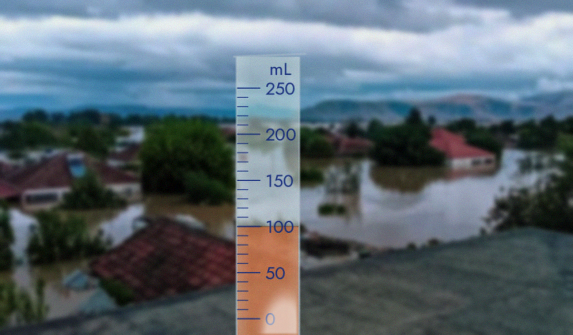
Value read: 100 mL
